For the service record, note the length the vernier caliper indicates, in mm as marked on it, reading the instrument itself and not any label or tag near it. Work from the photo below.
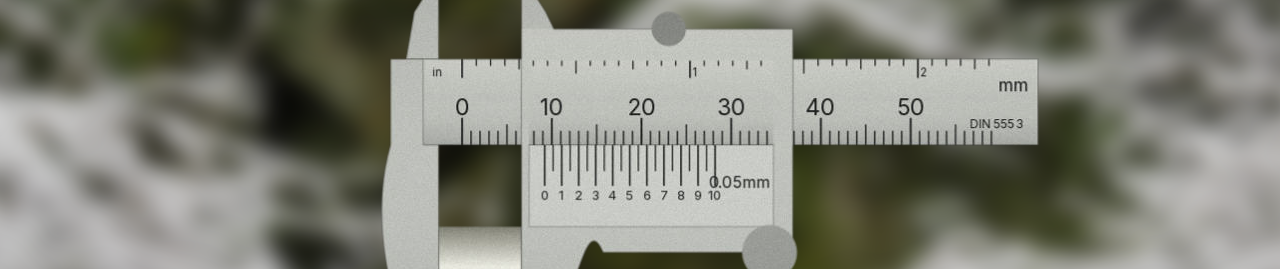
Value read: 9.2 mm
